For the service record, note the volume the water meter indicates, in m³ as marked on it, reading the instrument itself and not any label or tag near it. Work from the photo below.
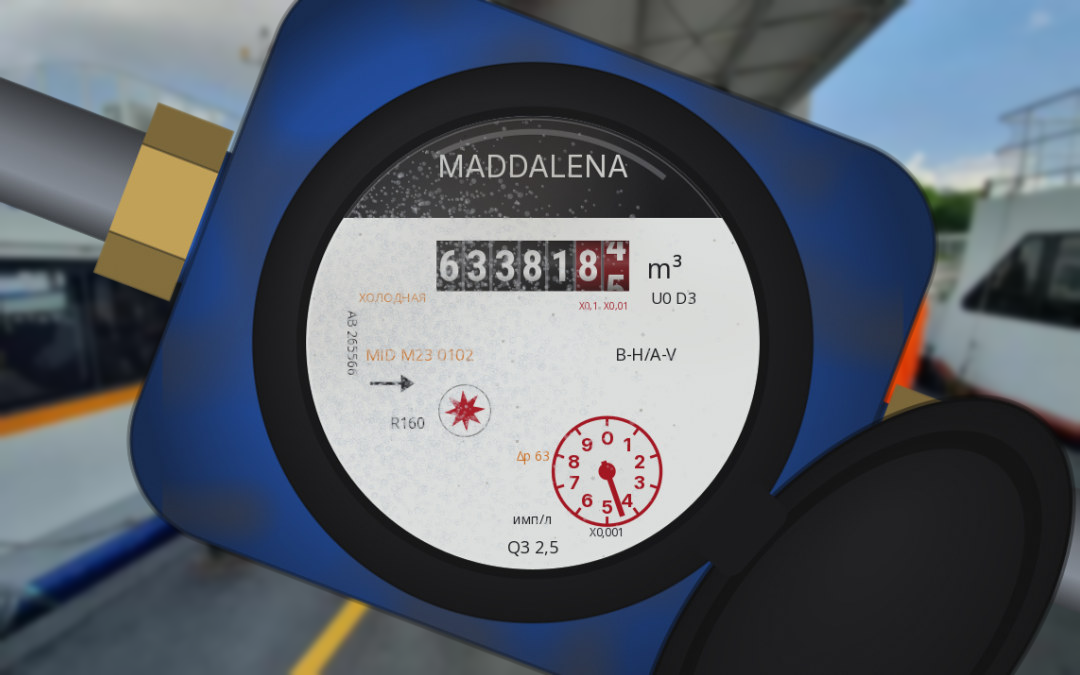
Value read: 63381.844 m³
